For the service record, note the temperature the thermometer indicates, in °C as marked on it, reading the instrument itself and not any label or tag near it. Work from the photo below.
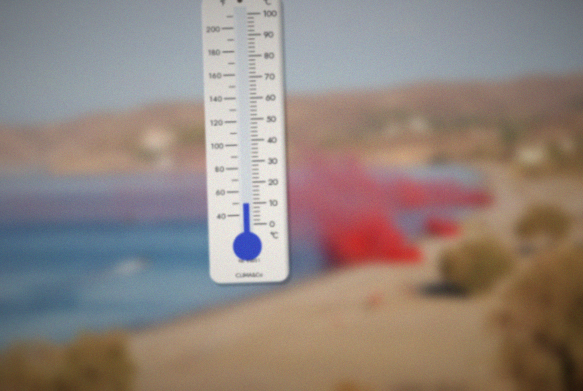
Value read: 10 °C
